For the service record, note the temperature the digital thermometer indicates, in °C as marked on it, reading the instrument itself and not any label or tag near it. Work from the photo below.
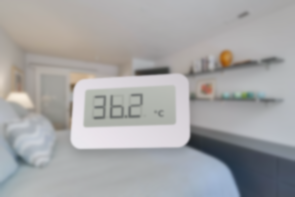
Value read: 36.2 °C
